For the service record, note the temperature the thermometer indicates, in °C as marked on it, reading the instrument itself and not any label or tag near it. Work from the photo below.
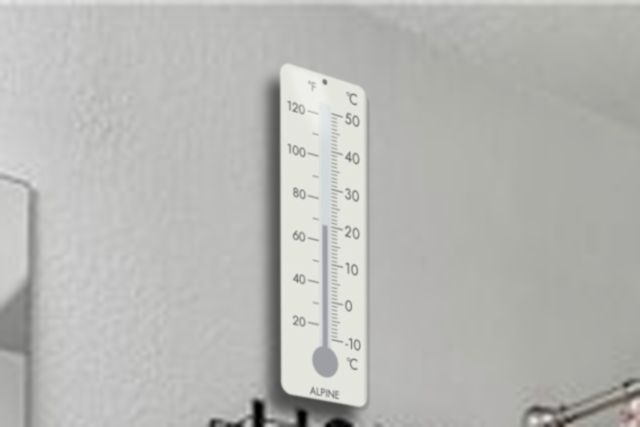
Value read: 20 °C
